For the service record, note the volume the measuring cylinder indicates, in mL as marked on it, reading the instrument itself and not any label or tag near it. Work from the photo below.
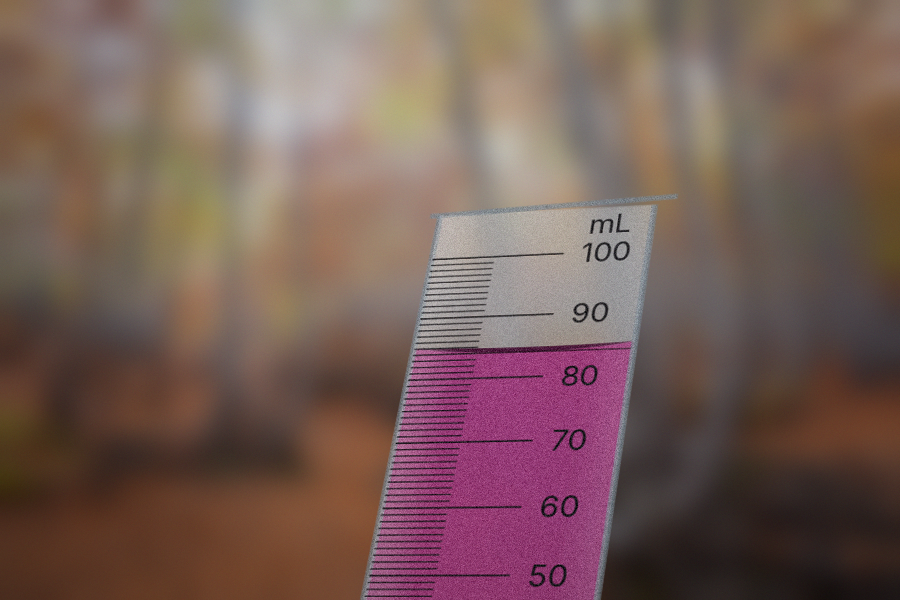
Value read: 84 mL
